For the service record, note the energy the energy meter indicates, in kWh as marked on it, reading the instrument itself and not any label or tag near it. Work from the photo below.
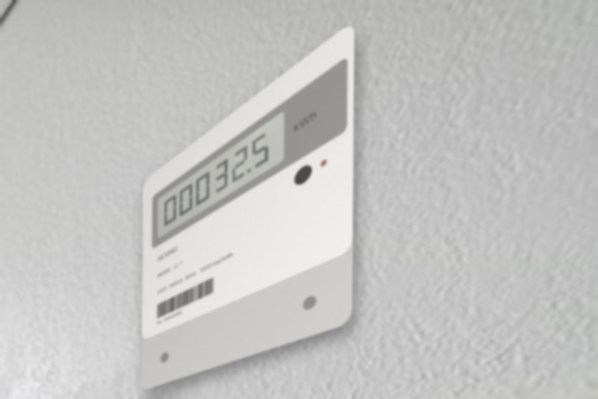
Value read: 32.5 kWh
